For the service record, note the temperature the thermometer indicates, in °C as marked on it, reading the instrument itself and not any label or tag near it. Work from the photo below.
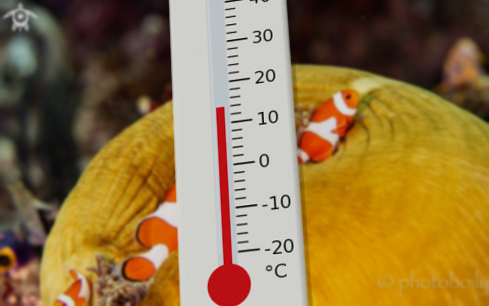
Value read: 14 °C
